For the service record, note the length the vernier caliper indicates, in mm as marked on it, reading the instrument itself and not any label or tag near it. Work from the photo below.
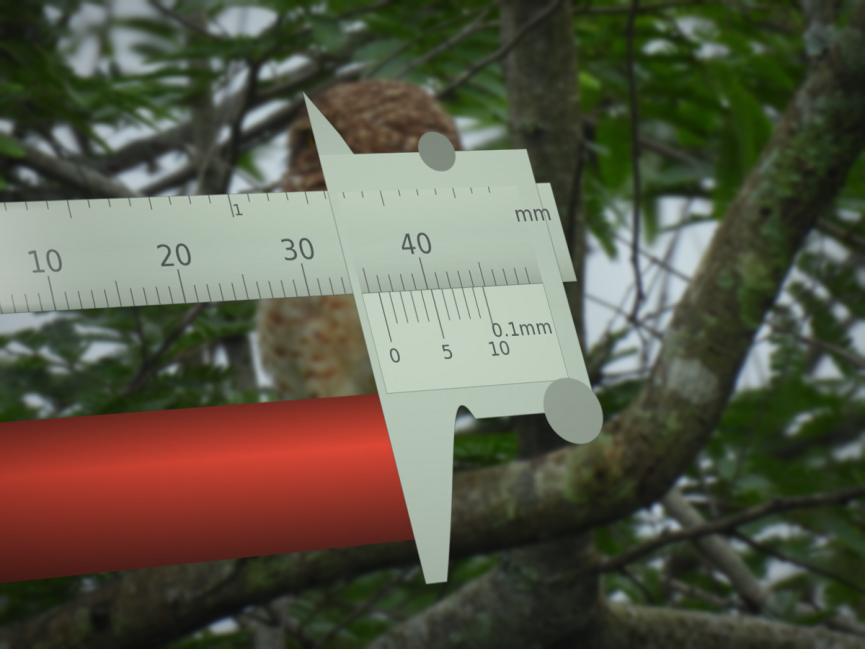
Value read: 35.8 mm
